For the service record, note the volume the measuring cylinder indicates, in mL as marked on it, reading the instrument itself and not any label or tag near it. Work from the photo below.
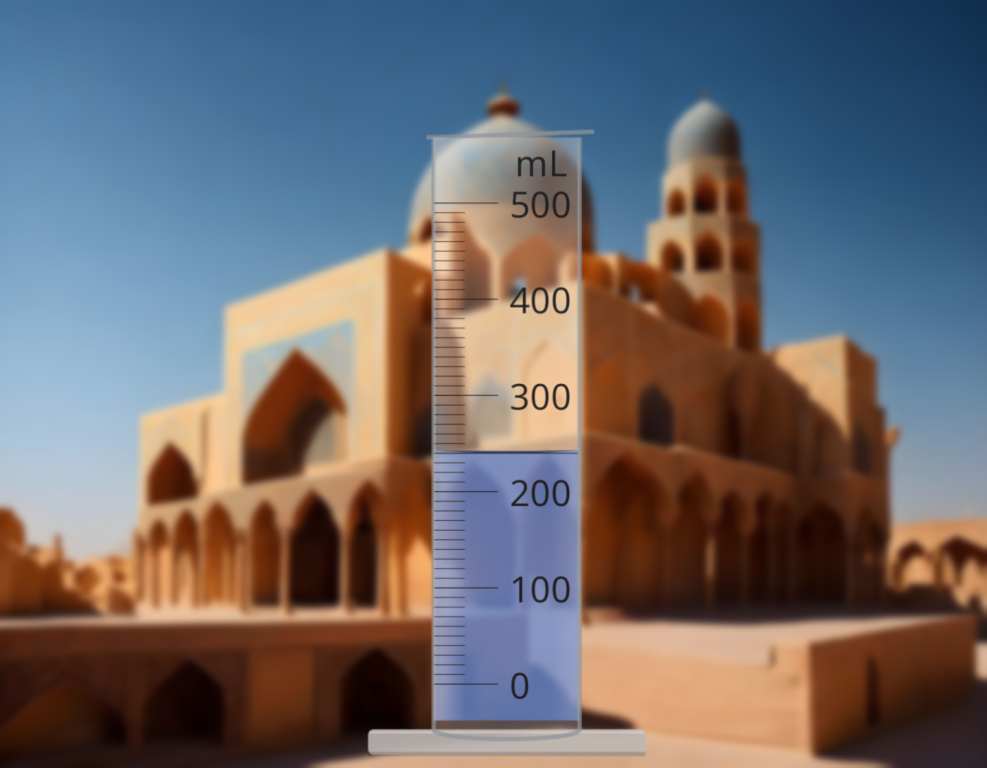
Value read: 240 mL
